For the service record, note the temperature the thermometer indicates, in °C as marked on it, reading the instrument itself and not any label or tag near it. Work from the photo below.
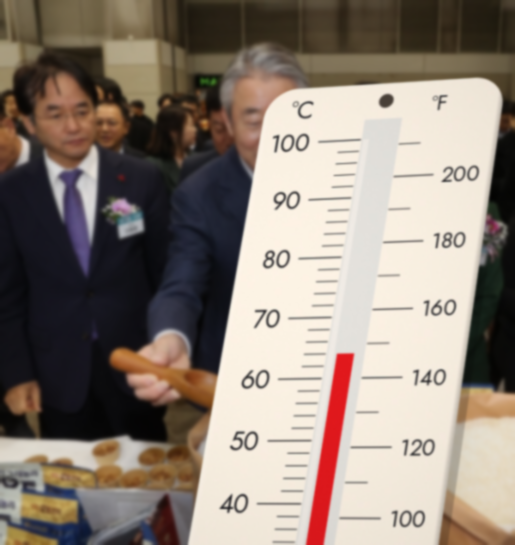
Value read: 64 °C
